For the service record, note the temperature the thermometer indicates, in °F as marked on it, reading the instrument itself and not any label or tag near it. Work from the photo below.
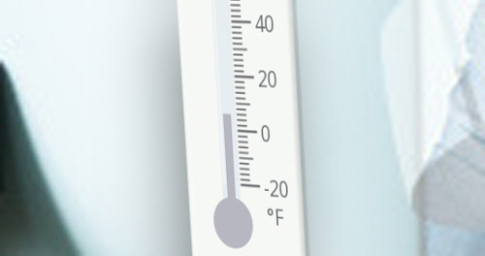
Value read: 6 °F
